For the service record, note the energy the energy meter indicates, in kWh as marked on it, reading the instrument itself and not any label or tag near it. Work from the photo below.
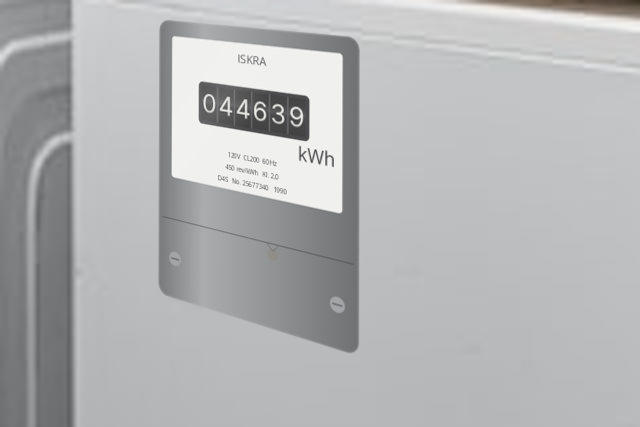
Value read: 44639 kWh
